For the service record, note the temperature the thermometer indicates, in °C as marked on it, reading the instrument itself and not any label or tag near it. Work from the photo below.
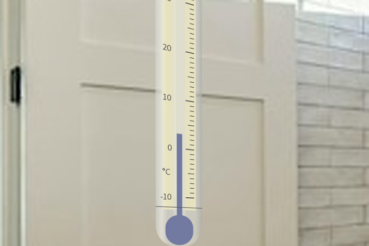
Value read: 3 °C
